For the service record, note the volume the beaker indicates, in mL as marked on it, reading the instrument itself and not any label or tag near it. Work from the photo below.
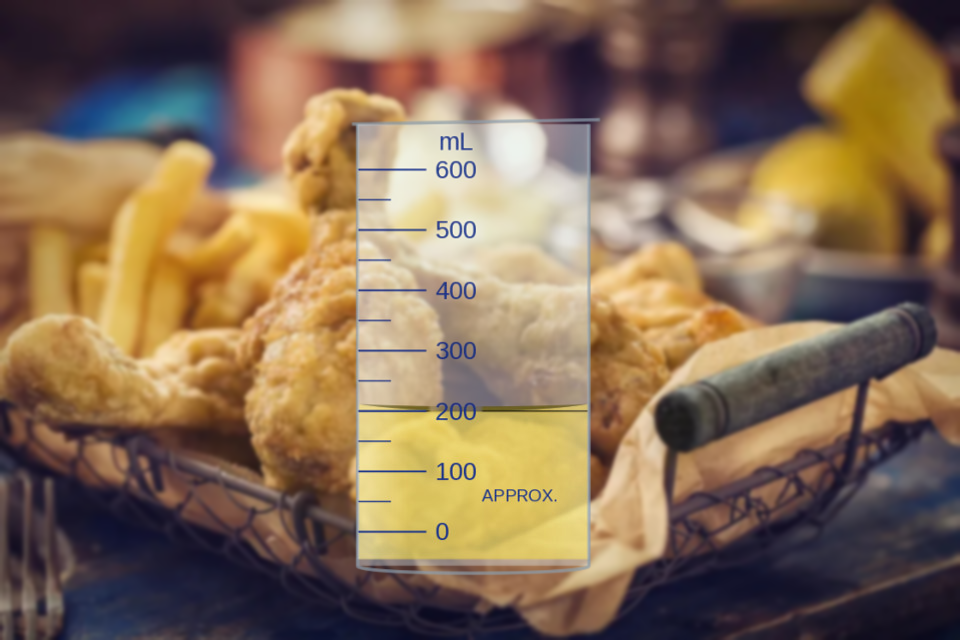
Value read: 200 mL
